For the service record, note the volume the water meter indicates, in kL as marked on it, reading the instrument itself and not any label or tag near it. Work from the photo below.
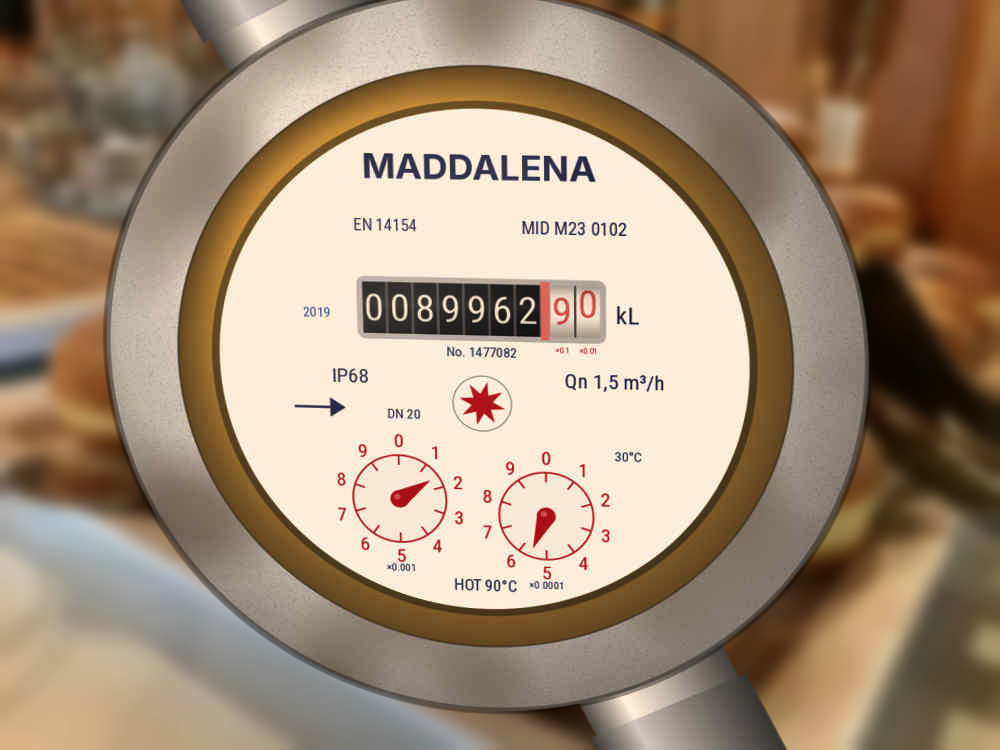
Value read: 89962.9015 kL
